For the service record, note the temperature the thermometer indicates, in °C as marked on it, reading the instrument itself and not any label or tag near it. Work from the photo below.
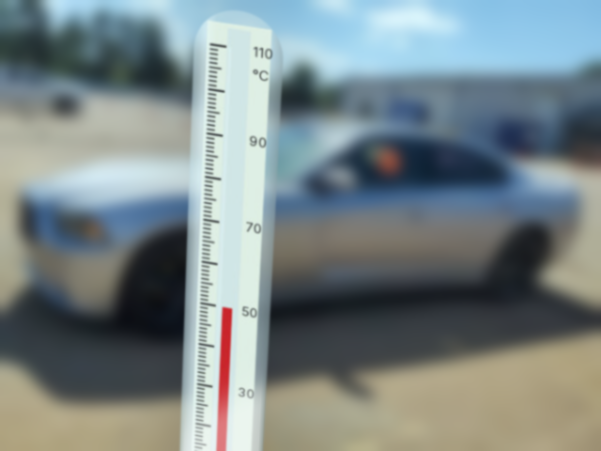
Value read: 50 °C
